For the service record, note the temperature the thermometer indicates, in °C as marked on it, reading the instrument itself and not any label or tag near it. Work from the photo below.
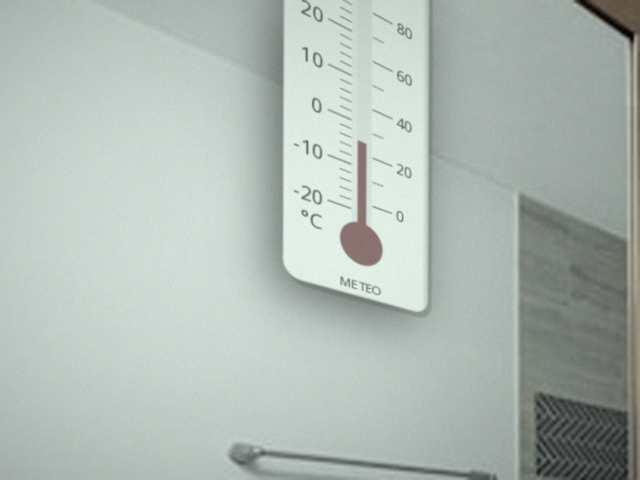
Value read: -4 °C
